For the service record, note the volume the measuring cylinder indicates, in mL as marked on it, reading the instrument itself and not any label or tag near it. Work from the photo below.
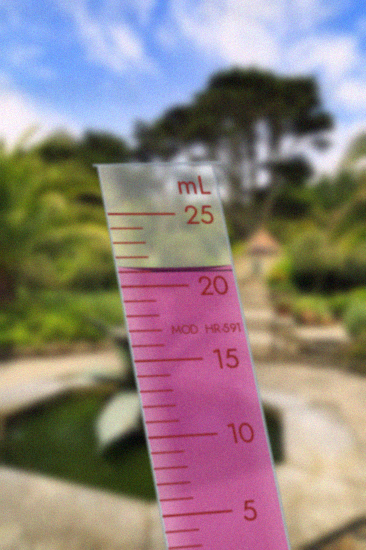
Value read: 21 mL
